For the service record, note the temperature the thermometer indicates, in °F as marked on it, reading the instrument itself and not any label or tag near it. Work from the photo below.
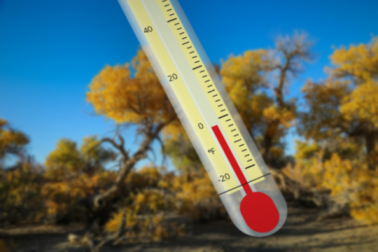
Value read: -2 °F
